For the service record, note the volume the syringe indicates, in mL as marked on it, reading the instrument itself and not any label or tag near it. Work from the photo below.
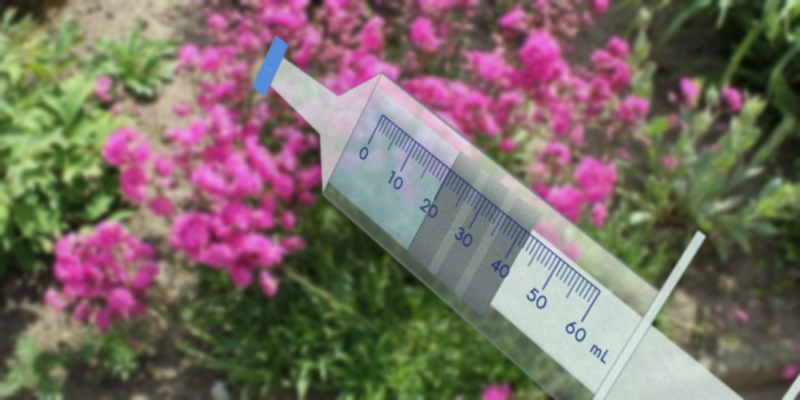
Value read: 20 mL
